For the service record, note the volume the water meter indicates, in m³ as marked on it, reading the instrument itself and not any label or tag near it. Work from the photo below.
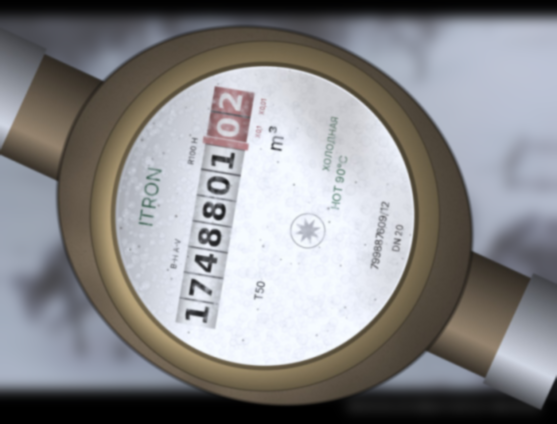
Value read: 1748801.02 m³
